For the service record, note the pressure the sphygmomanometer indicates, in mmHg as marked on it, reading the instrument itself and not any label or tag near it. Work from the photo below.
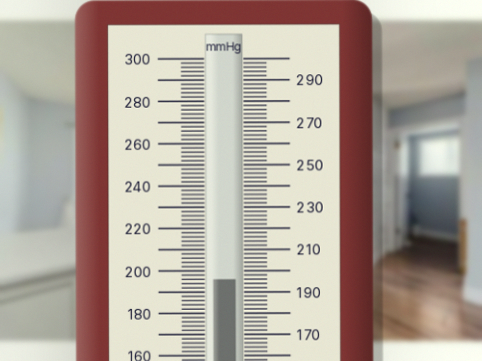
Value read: 196 mmHg
